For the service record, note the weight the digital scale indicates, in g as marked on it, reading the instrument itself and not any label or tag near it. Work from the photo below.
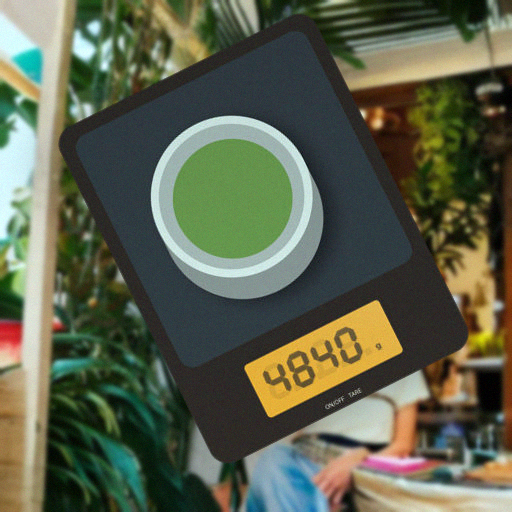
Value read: 4840 g
